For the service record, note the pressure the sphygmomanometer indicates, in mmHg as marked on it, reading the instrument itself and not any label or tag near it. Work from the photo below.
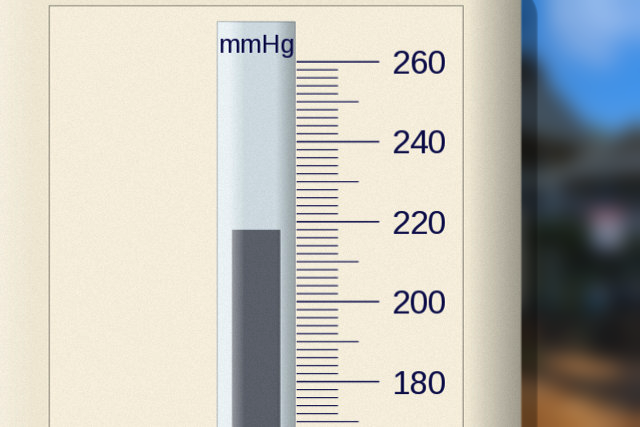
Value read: 218 mmHg
